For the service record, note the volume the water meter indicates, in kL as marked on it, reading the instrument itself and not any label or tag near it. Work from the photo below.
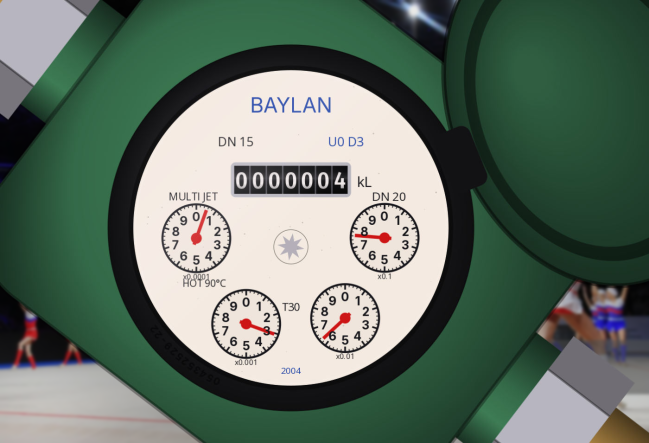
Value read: 4.7630 kL
